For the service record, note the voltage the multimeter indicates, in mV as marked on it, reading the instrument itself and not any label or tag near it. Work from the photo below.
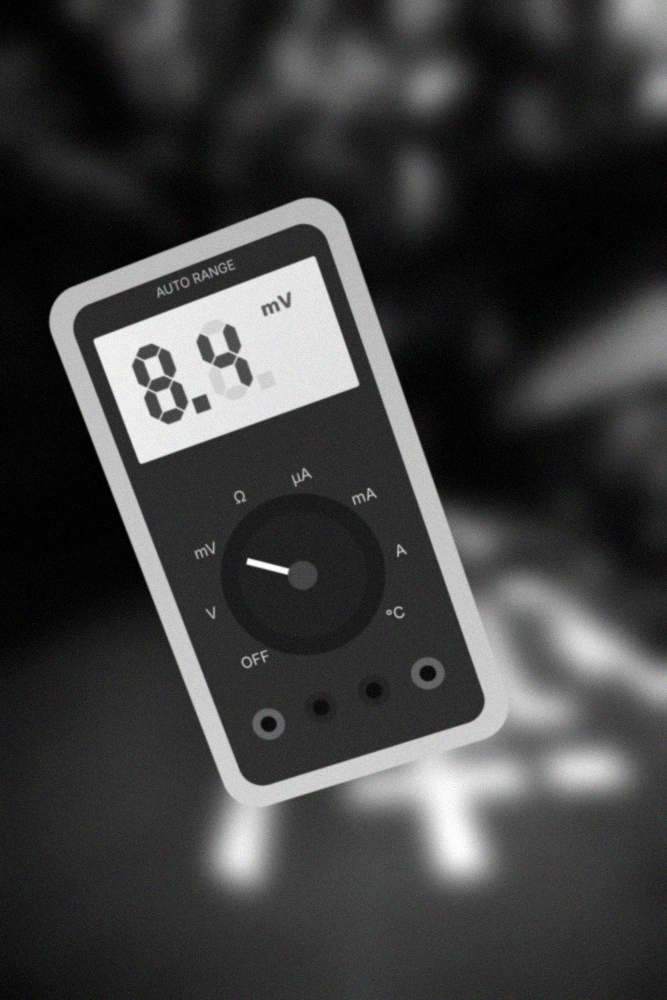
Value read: 8.4 mV
